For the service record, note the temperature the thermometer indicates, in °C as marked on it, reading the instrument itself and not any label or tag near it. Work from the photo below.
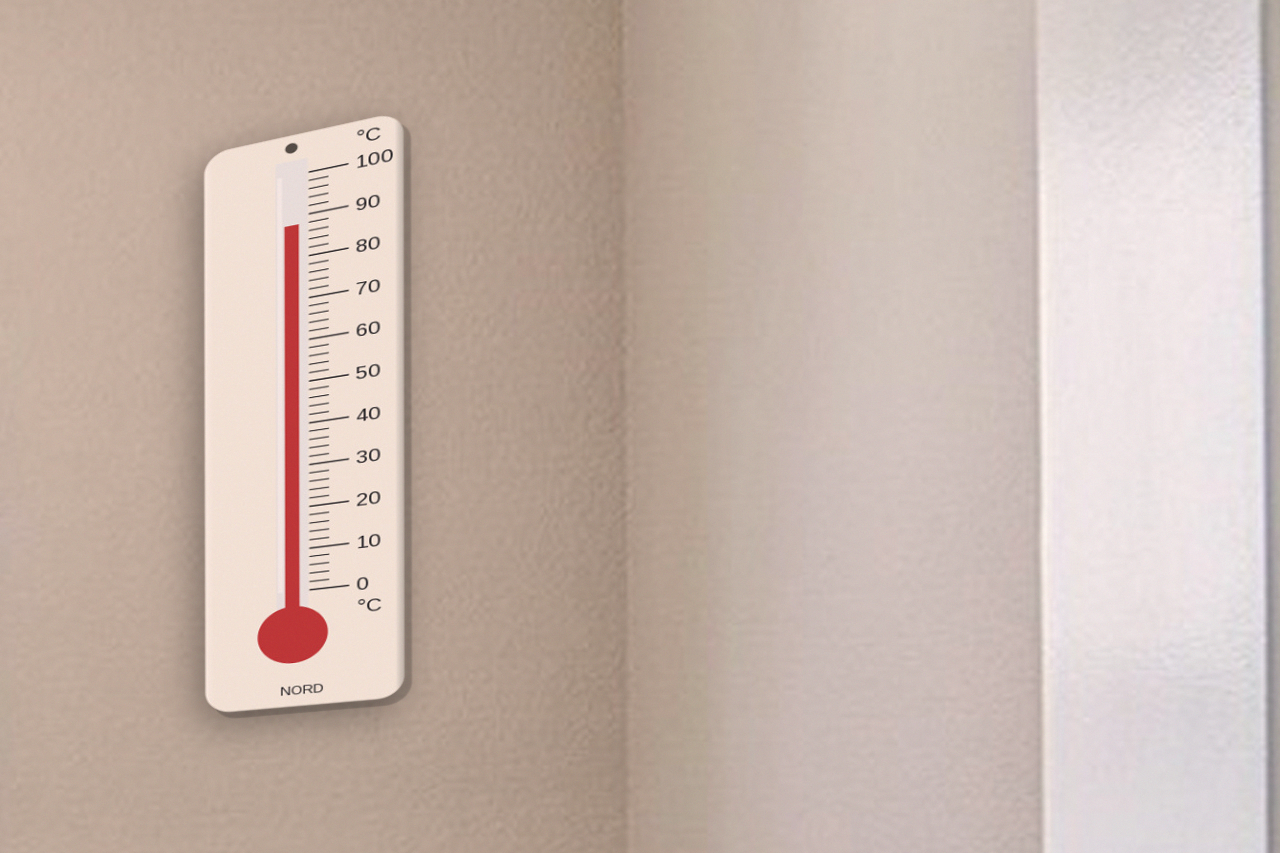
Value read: 88 °C
